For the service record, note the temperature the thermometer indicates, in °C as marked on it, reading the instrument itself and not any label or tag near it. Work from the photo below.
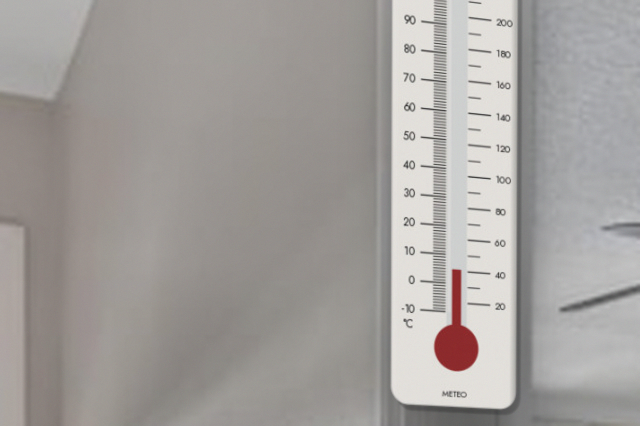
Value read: 5 °C
